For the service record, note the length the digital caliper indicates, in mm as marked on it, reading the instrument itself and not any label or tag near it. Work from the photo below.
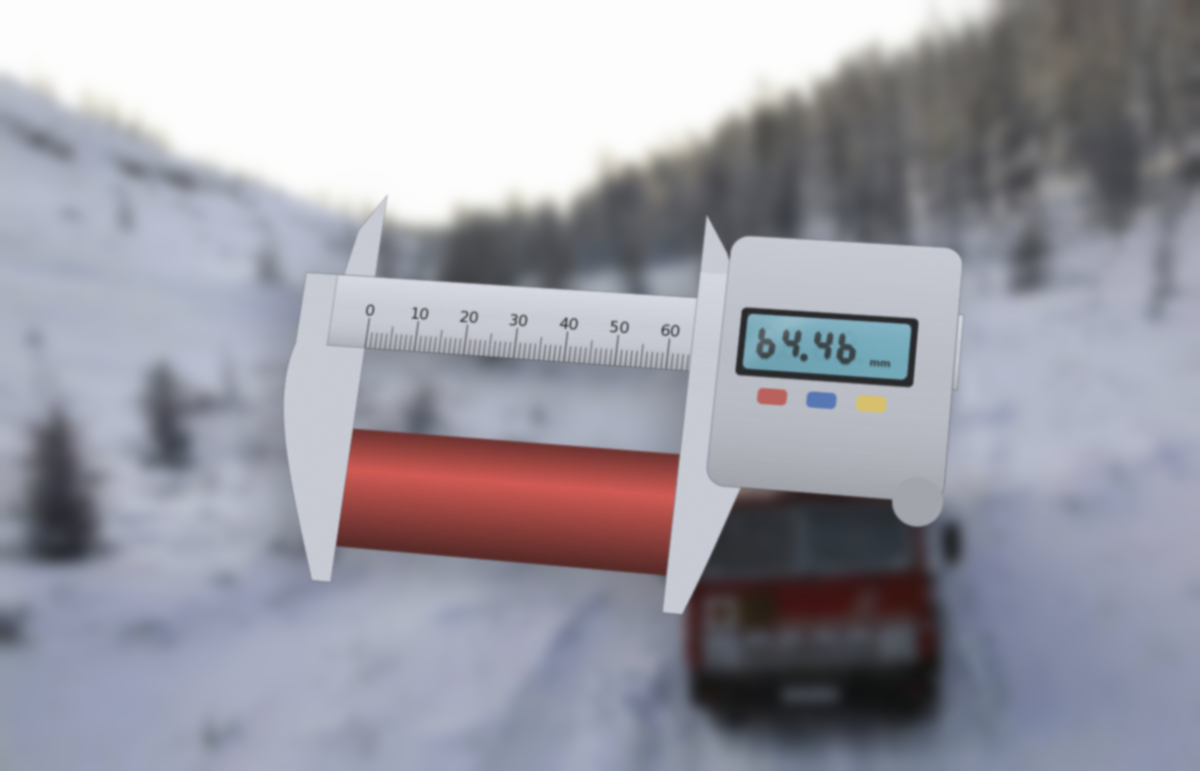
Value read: 64.46 mm
